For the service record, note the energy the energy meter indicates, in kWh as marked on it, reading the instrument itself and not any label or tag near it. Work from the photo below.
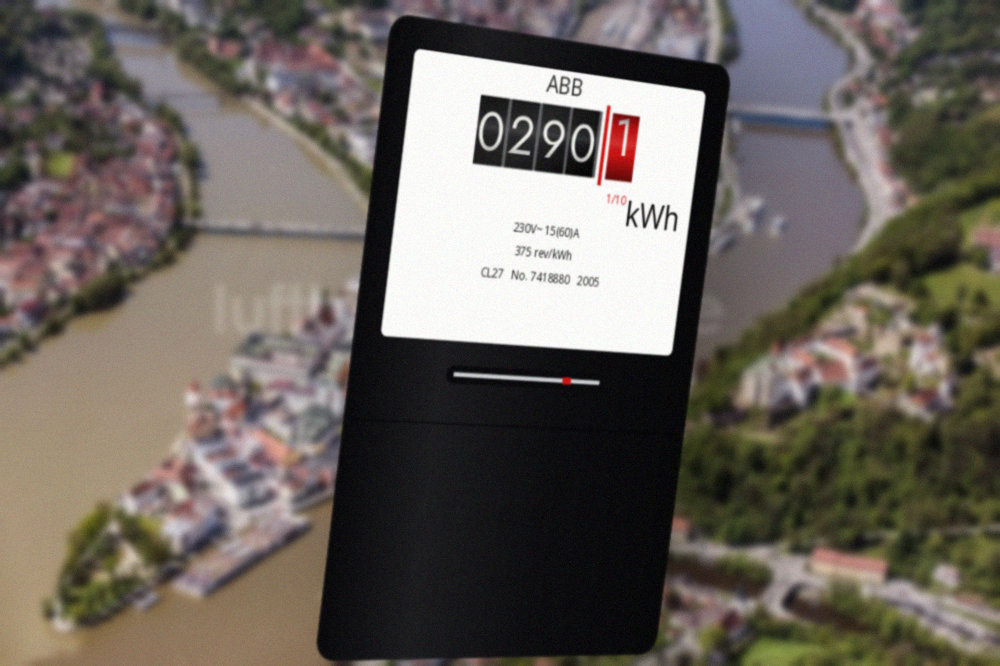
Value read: 290.1 kWh
